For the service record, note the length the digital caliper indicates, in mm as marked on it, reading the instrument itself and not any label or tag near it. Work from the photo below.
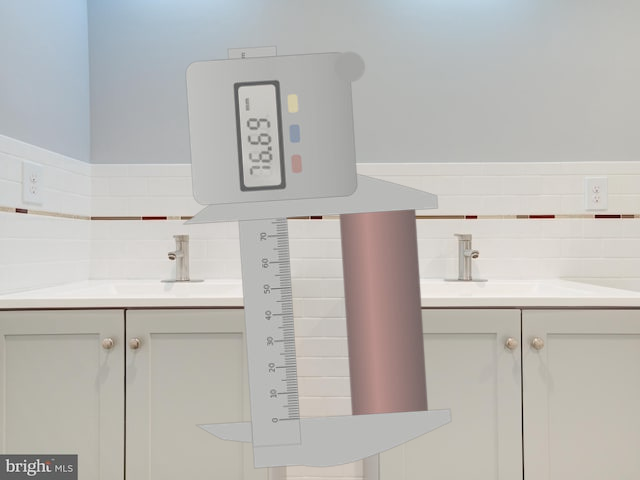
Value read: 76.69 mm
